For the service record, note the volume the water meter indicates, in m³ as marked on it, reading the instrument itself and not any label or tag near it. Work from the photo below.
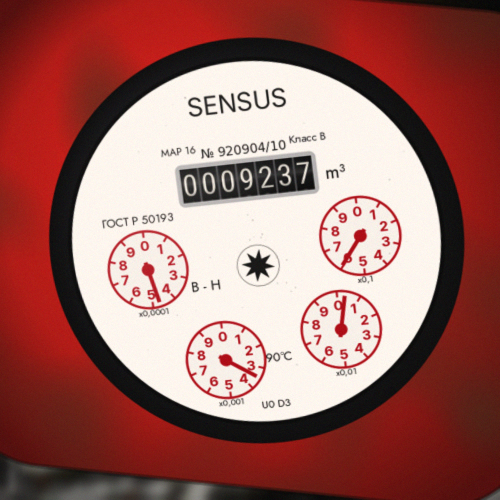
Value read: 9237.6034 m³
